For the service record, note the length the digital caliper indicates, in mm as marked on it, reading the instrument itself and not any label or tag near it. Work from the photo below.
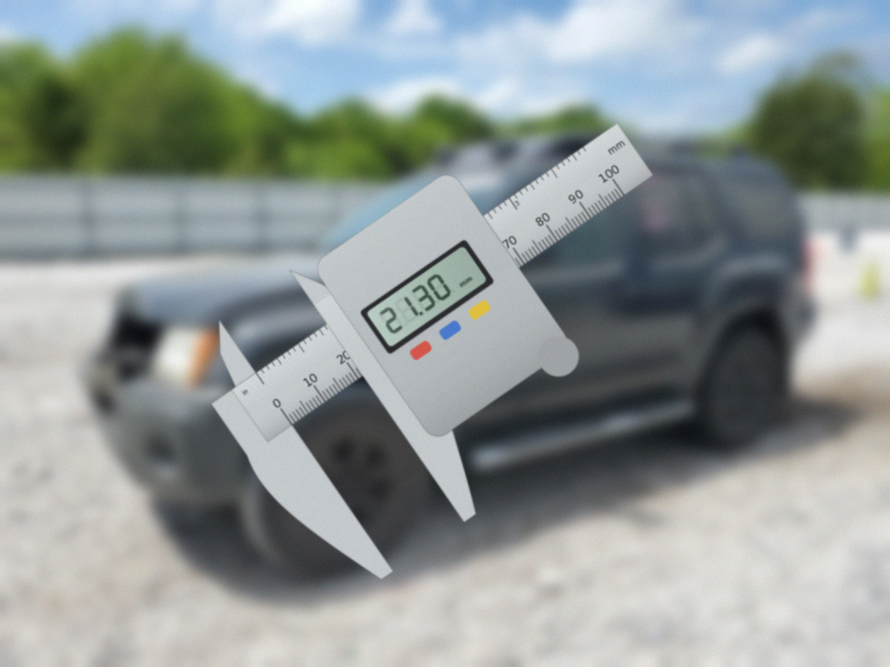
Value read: 21.30 mm
